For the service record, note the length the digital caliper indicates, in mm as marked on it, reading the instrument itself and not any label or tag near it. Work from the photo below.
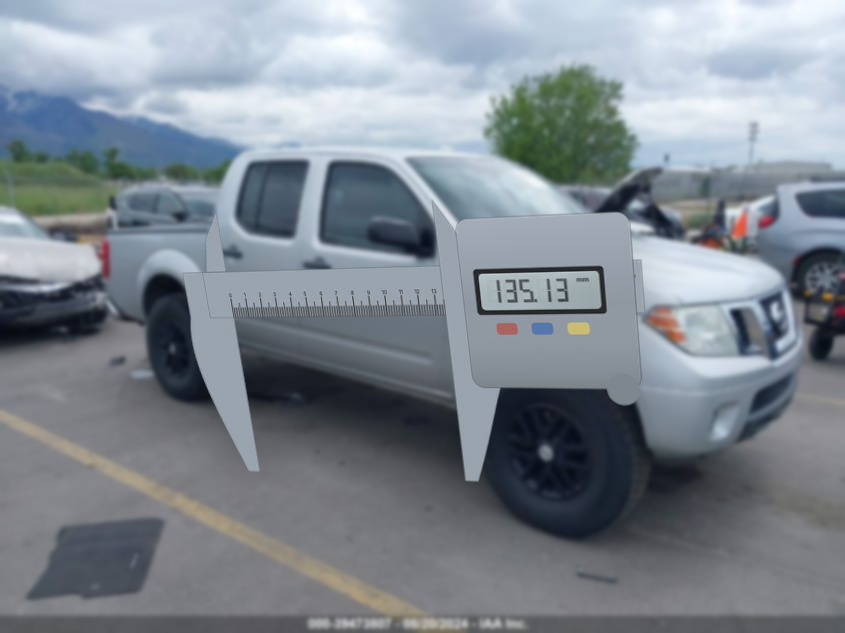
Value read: 135.13 mm
